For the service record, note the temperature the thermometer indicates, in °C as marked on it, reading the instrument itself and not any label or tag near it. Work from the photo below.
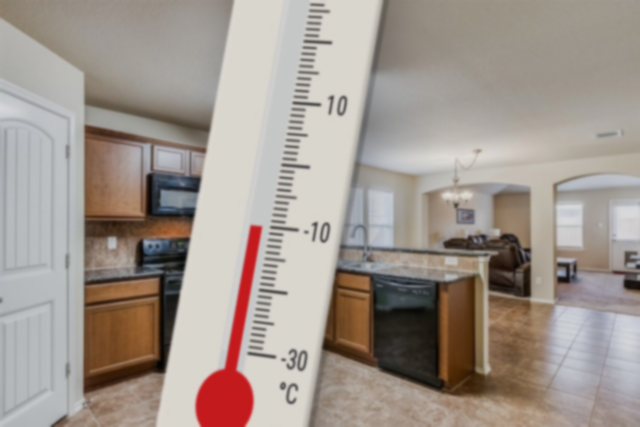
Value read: -10 °C
